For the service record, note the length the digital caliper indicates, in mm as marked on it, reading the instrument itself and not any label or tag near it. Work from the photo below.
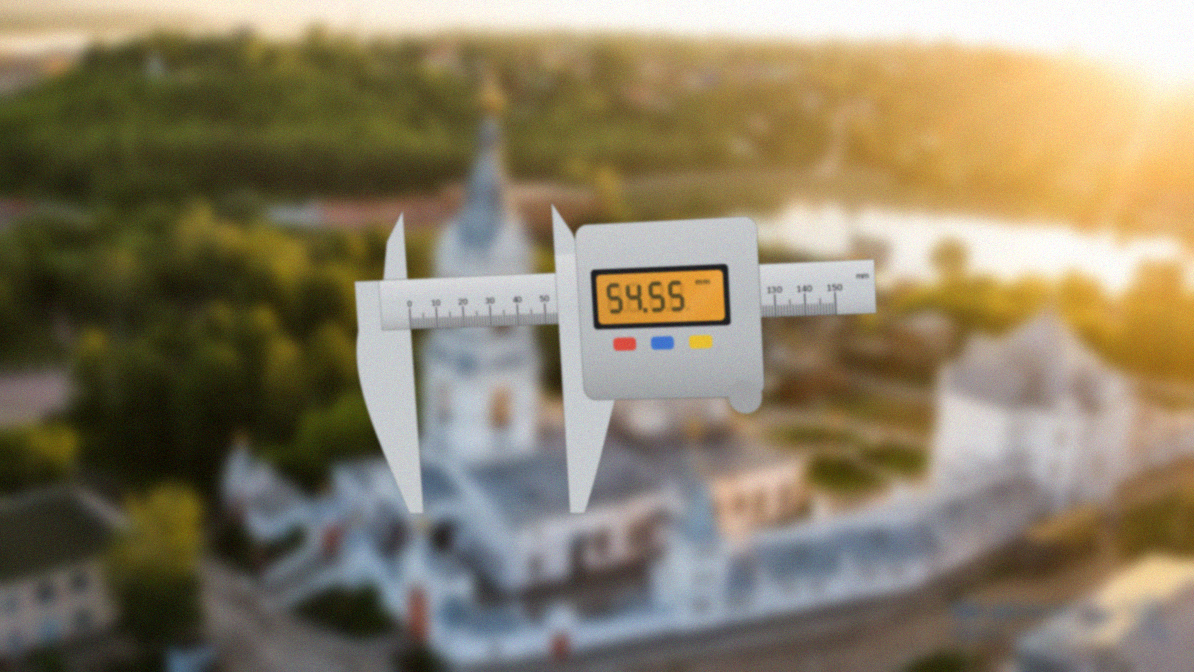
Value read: 54.55 mm
